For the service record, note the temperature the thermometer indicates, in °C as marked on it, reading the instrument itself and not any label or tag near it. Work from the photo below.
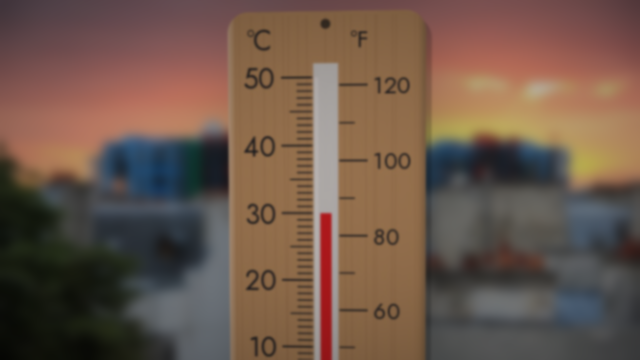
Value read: 30 °C
